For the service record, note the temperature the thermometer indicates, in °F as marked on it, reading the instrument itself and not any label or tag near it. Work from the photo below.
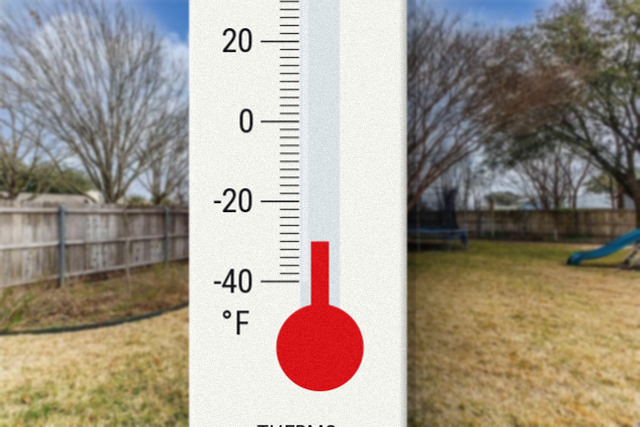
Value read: -30 °F
